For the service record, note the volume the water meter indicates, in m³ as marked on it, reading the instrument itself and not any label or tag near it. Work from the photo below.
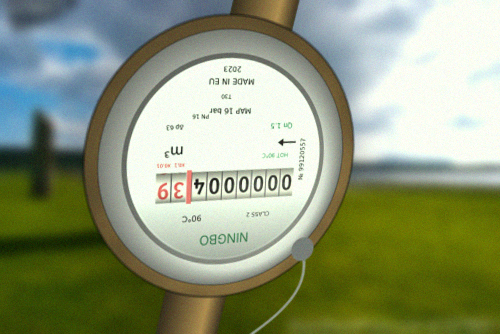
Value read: 4.39 m³
